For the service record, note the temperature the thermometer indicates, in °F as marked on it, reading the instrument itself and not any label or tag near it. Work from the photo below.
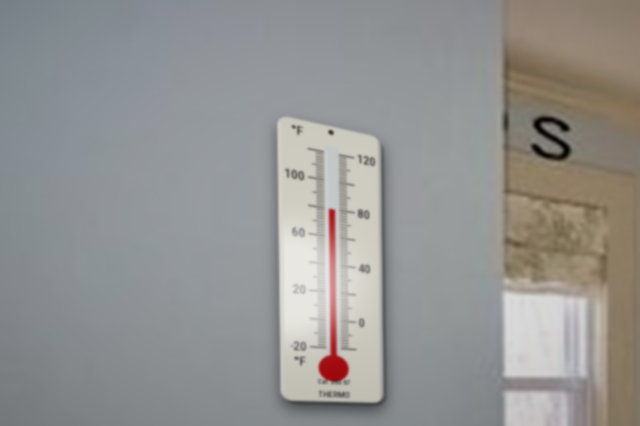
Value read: 80 °F
